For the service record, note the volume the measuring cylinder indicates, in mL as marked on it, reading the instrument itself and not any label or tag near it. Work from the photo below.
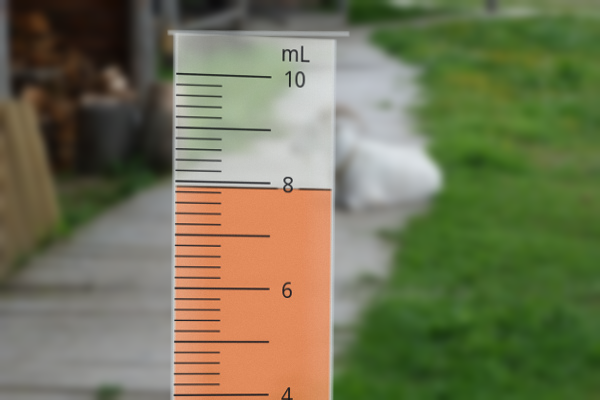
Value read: 7.9 mL
